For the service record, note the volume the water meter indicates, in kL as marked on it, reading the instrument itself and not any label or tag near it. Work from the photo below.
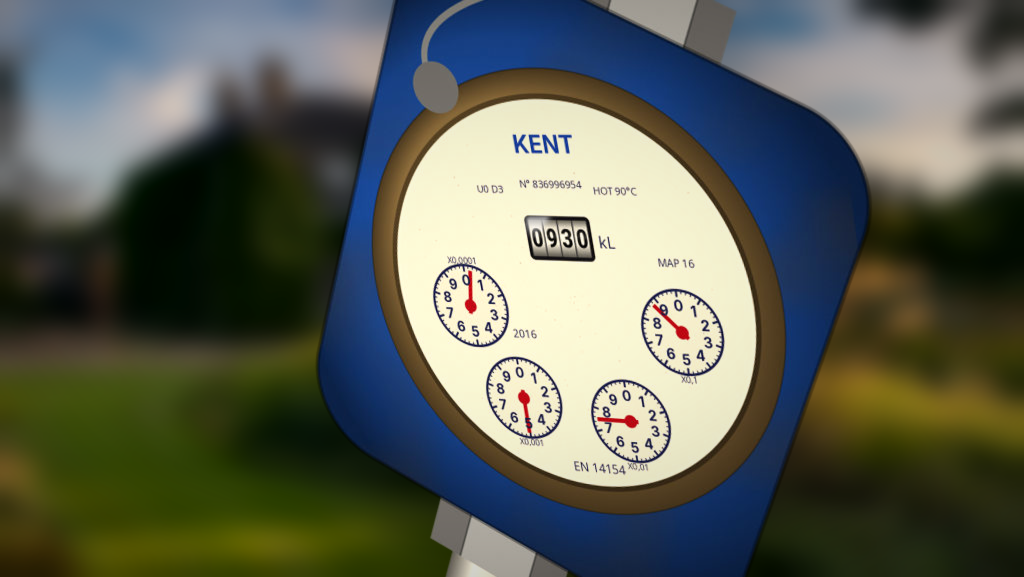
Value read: 930.8750 kL
